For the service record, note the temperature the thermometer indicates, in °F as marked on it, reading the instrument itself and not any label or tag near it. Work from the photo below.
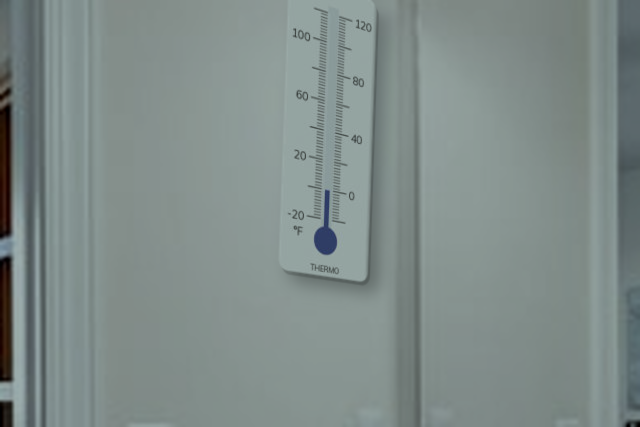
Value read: 0 °F
